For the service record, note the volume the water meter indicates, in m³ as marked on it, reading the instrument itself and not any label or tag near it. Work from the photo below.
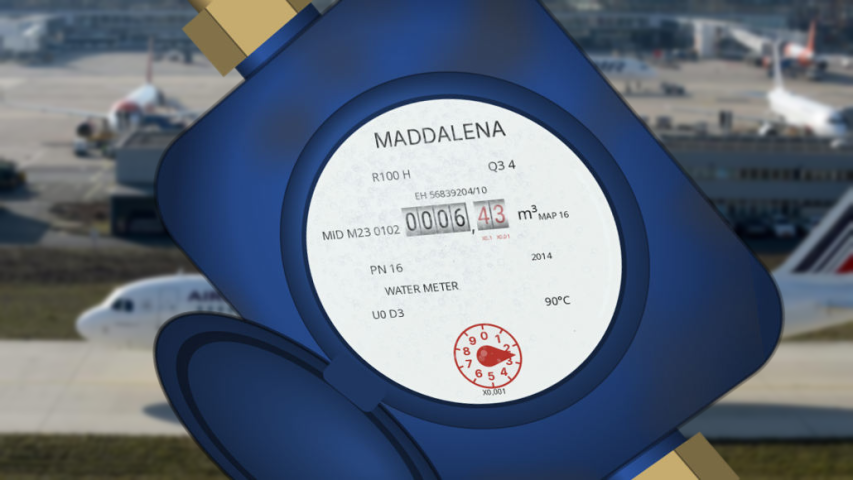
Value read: 6.432 m³
